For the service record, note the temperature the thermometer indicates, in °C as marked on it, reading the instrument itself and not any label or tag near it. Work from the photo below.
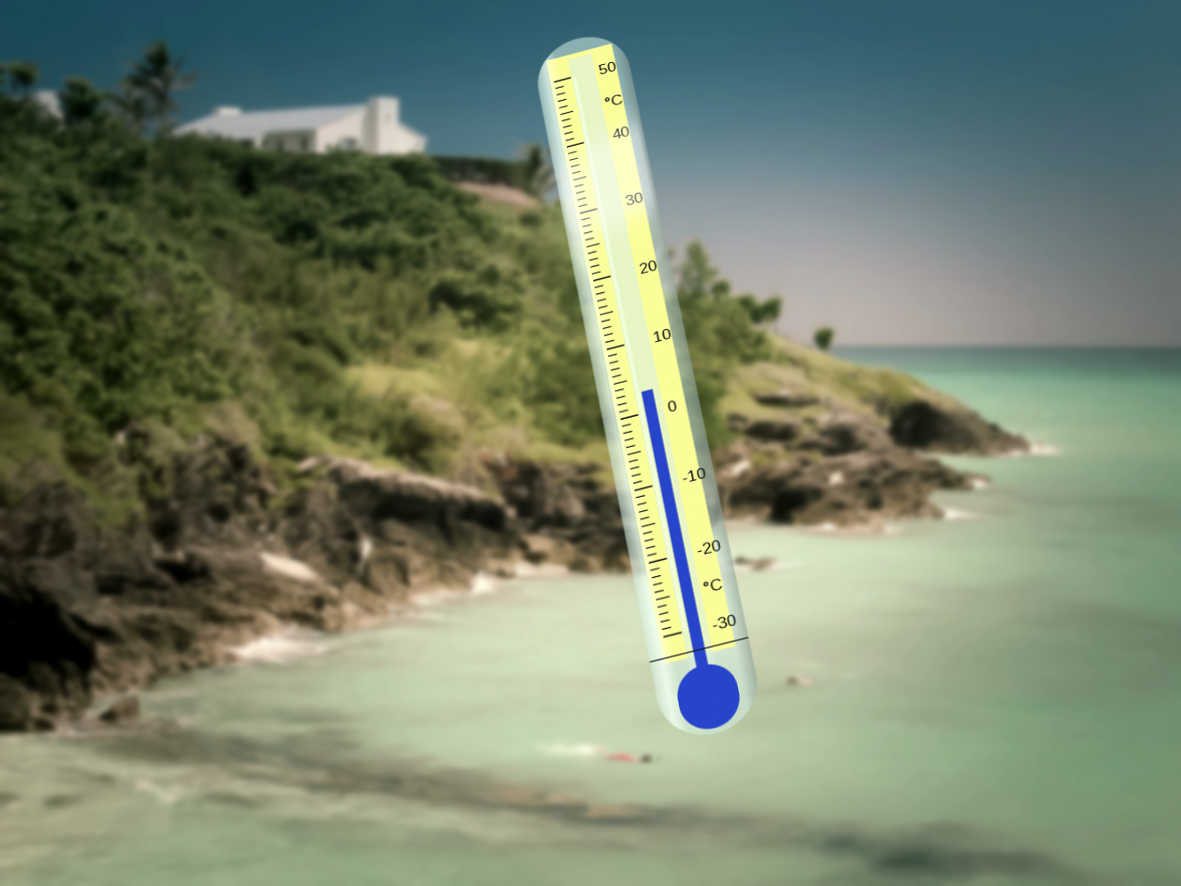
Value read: 3 °C
